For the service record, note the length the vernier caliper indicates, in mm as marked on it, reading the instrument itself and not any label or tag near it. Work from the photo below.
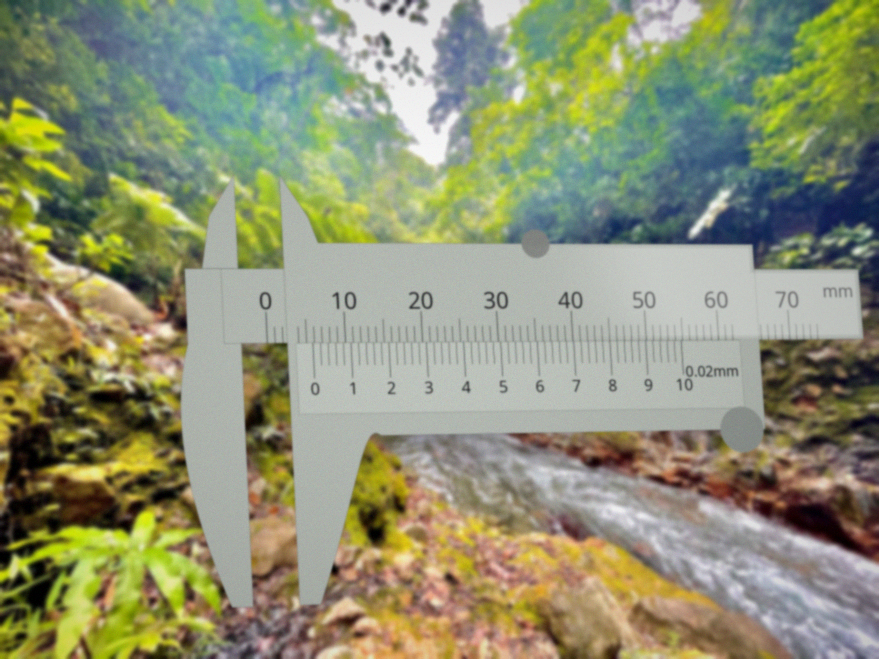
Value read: 5.8 mm
